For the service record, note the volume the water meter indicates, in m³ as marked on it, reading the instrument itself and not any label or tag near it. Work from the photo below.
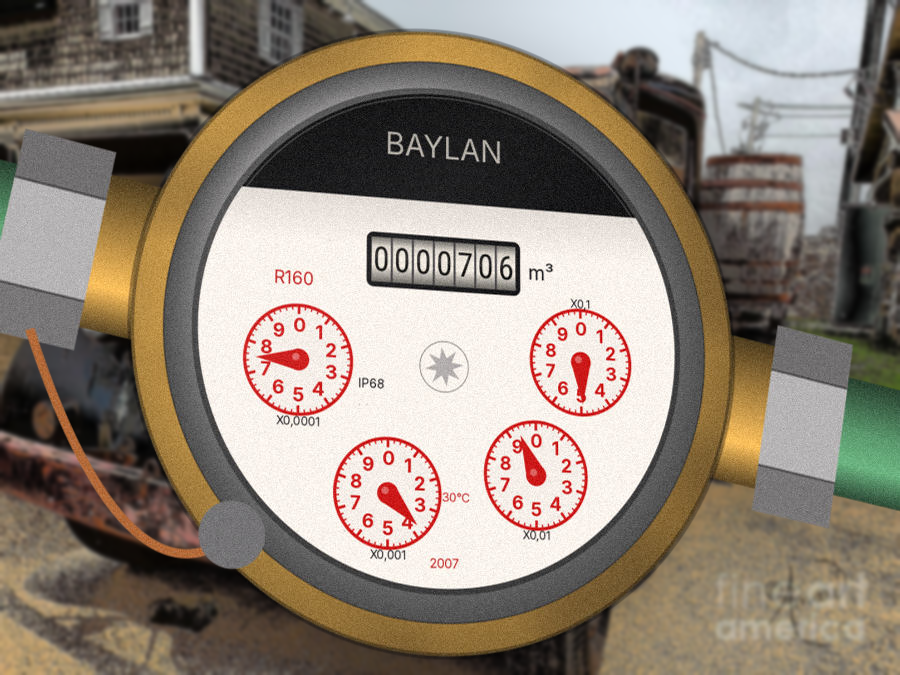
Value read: 706.4937 m³
